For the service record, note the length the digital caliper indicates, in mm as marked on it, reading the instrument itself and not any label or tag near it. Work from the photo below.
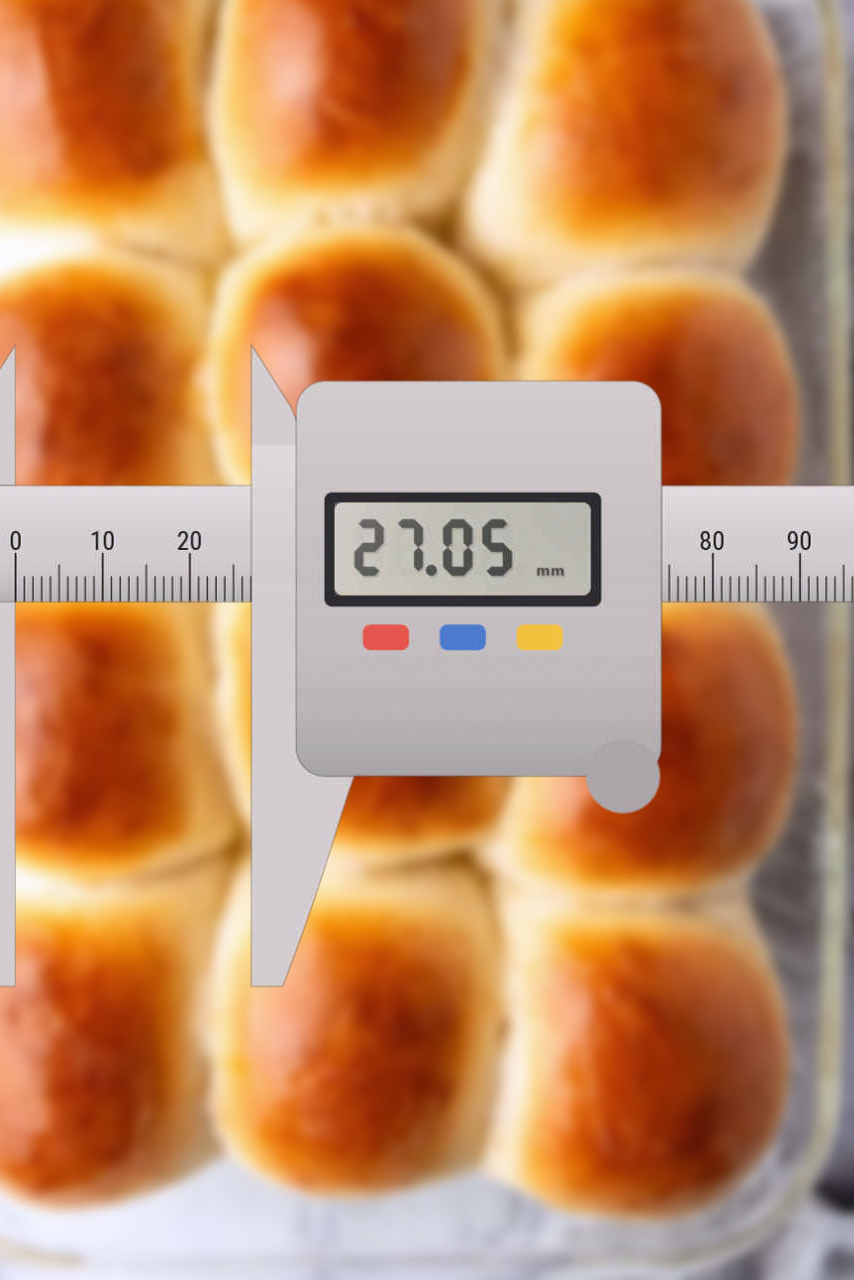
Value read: 27.05 mm
